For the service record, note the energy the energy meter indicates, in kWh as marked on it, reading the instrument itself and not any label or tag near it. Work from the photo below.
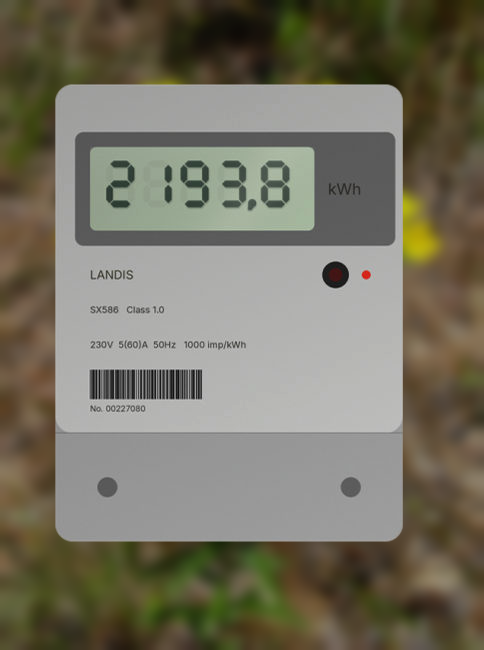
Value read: 2193.8 kWh
